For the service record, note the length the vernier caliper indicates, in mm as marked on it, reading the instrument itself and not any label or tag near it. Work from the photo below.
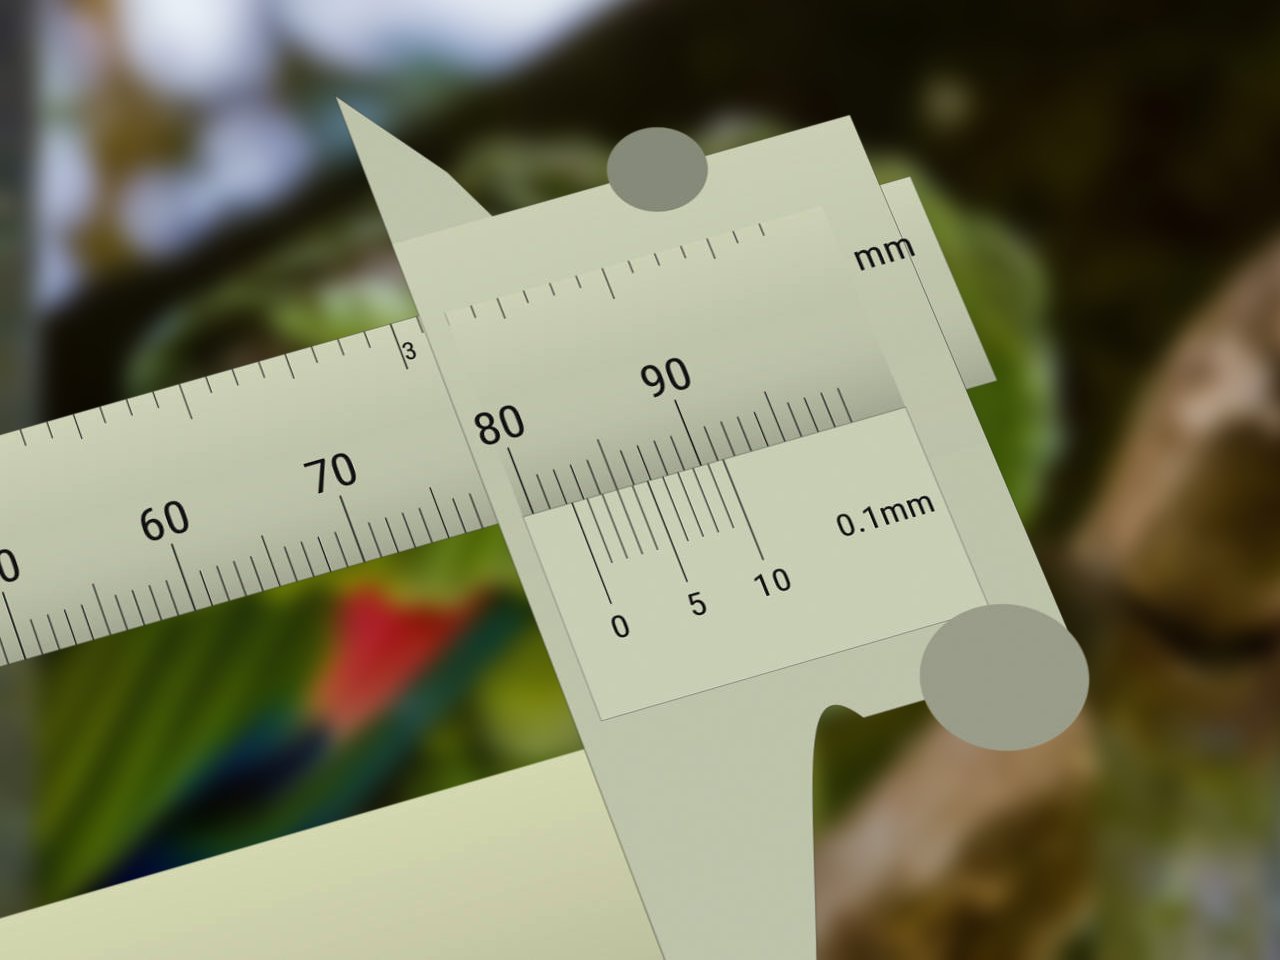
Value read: 82.3 mm
